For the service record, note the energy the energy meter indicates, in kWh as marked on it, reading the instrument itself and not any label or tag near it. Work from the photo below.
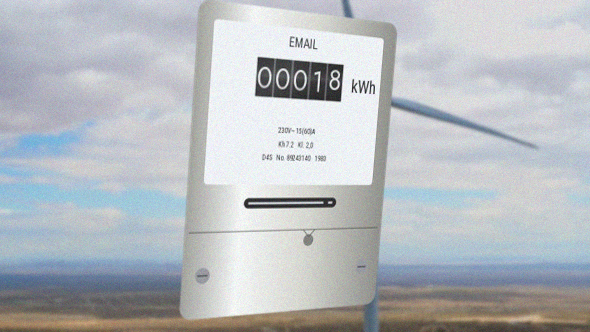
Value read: 18 kWh
